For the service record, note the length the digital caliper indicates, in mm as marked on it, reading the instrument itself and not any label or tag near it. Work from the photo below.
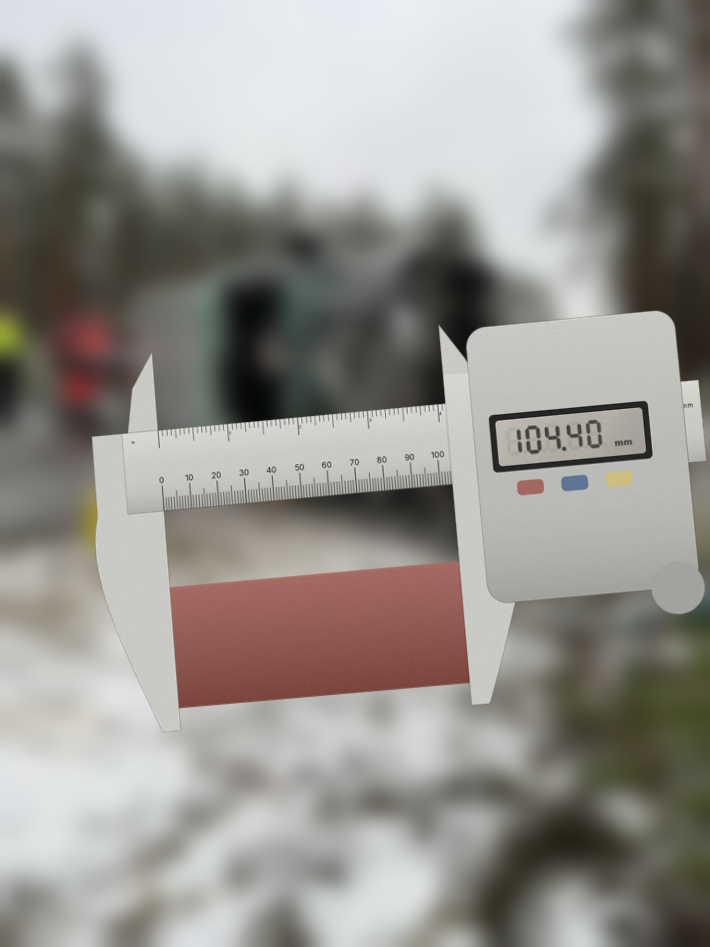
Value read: 104.40 mm
